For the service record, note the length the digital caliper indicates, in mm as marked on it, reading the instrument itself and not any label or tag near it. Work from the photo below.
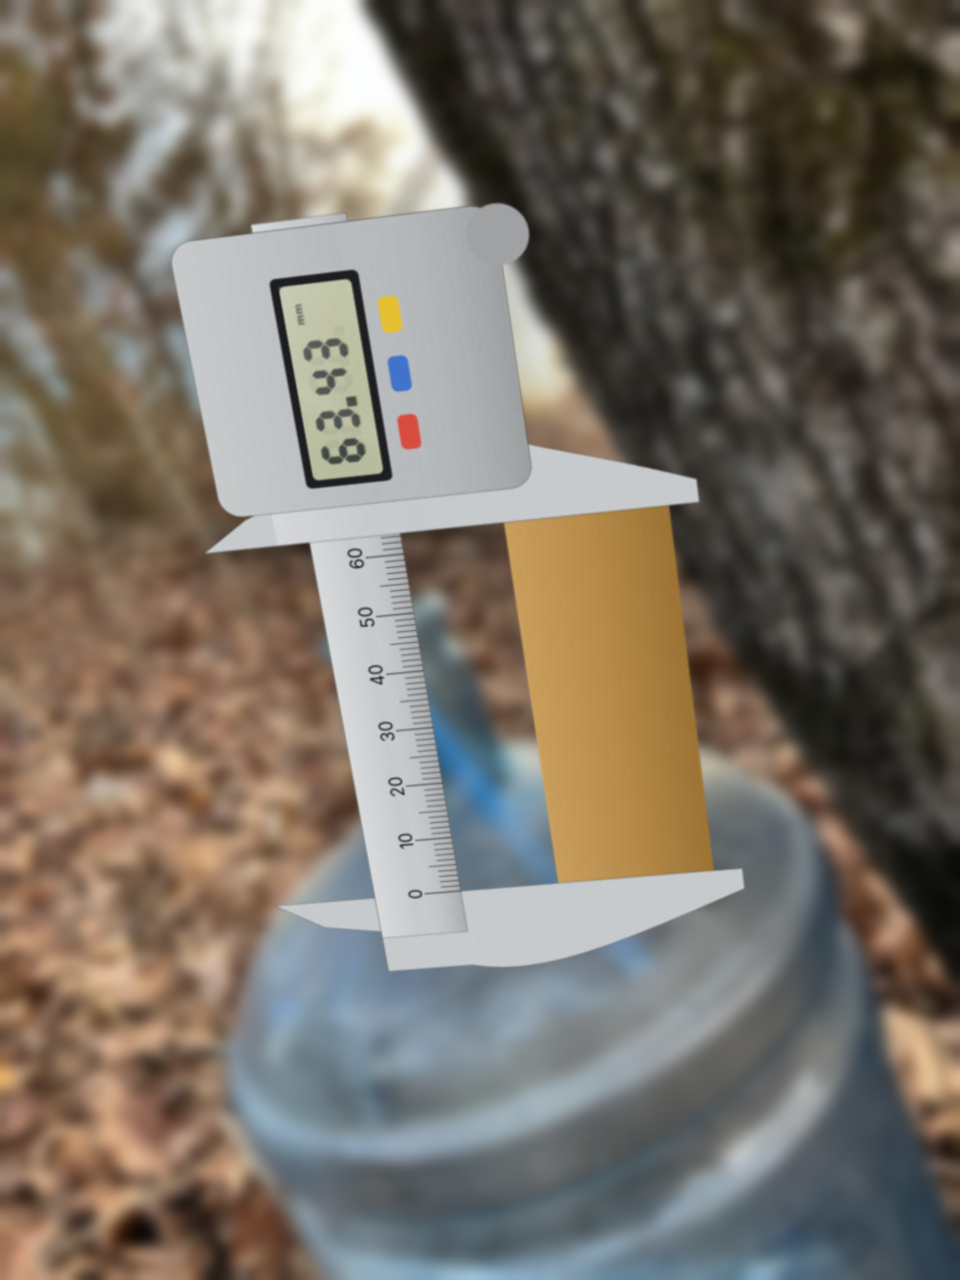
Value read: 63.43 mm
